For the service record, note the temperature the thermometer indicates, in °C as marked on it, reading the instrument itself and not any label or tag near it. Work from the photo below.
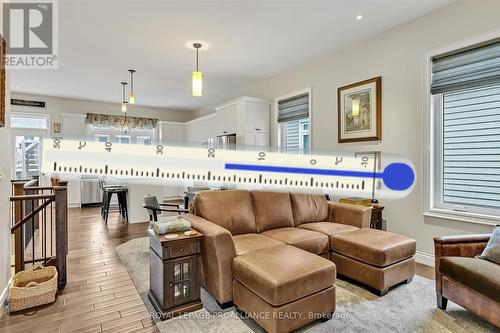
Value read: 17 °C
